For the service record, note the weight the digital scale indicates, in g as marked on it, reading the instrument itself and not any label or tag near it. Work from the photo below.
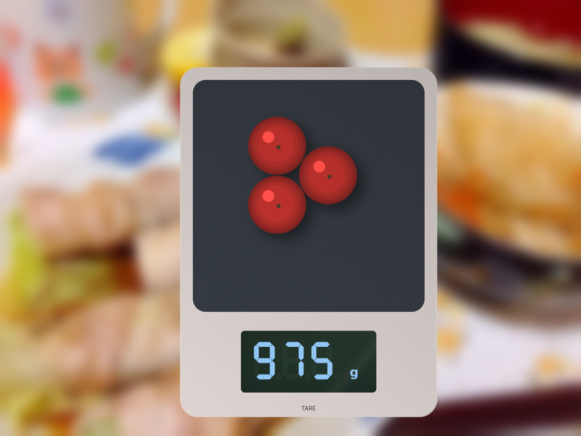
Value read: 975 g
